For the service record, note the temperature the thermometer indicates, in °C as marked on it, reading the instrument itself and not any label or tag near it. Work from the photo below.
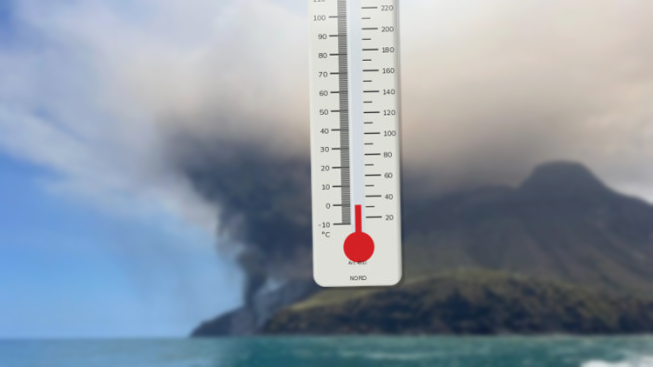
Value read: 0 °C
